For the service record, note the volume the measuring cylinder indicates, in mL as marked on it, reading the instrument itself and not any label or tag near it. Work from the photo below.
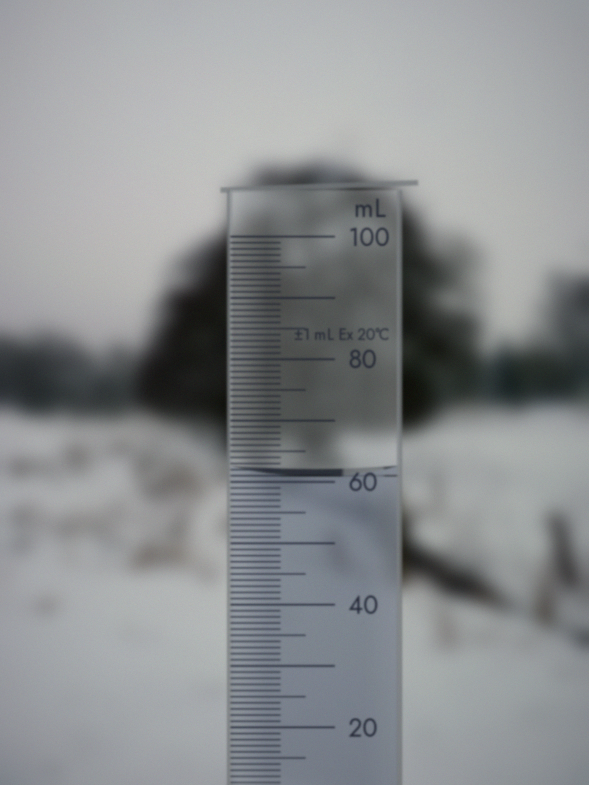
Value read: 61 mL
